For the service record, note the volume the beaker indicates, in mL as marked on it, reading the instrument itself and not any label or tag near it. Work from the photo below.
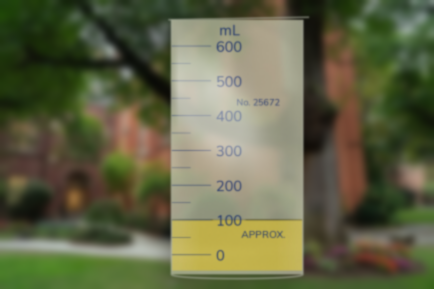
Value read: 100 mL
